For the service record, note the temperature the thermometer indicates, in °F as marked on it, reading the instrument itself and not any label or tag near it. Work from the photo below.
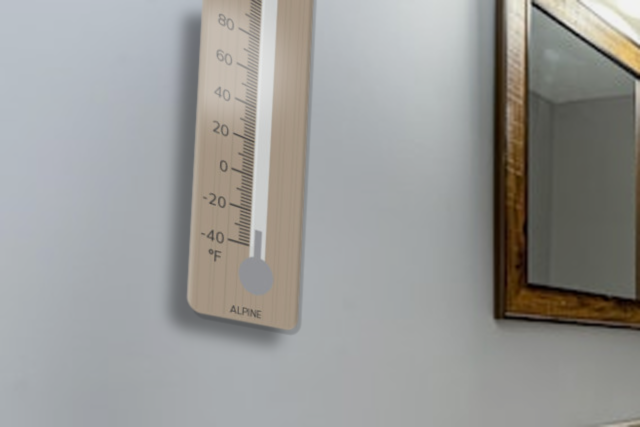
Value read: -30 °F
